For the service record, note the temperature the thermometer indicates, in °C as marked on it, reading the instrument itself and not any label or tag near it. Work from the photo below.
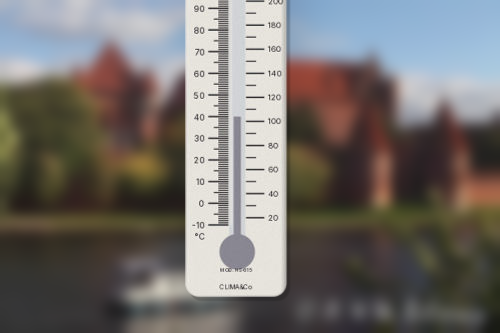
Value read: 40 °C
